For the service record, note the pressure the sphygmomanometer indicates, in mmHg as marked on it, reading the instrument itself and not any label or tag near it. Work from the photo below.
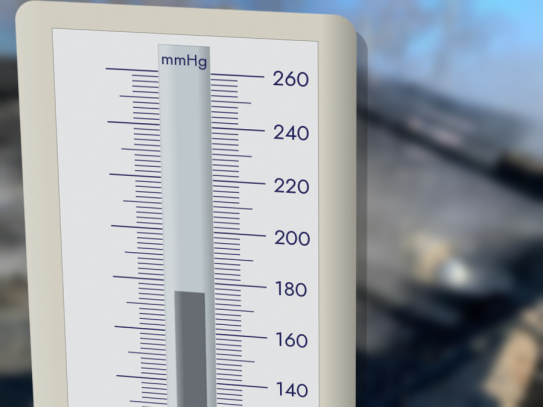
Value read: 176 mmHg
